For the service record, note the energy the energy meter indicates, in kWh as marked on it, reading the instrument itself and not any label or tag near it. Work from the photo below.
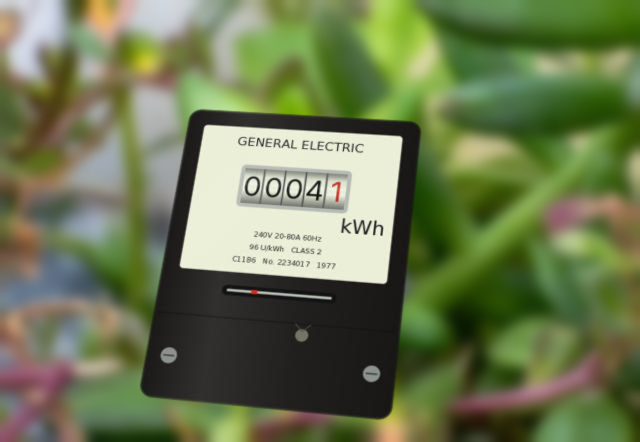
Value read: 4.1 kWh
